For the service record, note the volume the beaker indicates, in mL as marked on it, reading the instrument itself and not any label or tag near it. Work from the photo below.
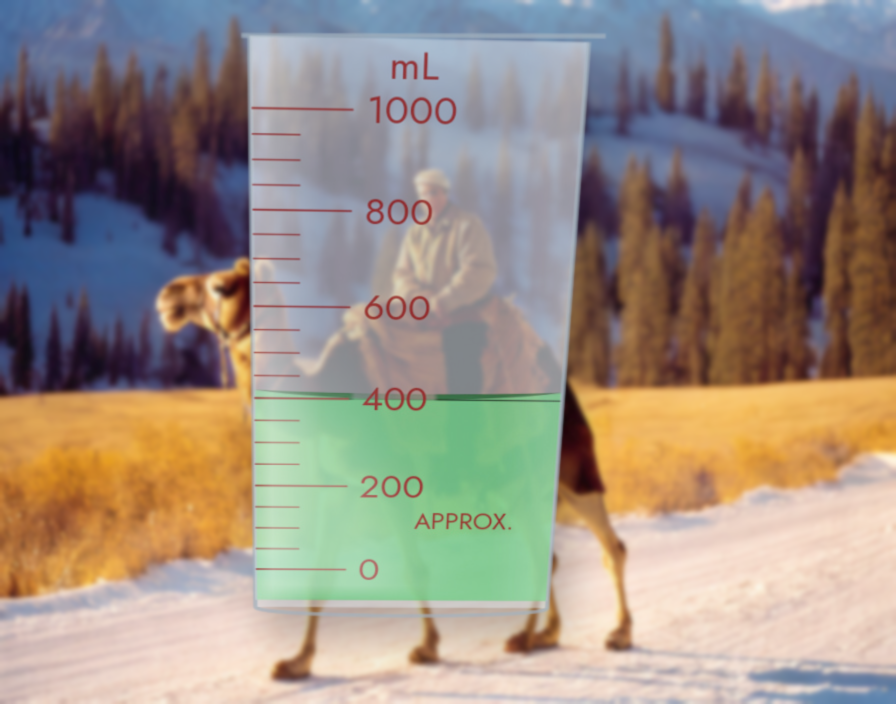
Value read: 400 mL
